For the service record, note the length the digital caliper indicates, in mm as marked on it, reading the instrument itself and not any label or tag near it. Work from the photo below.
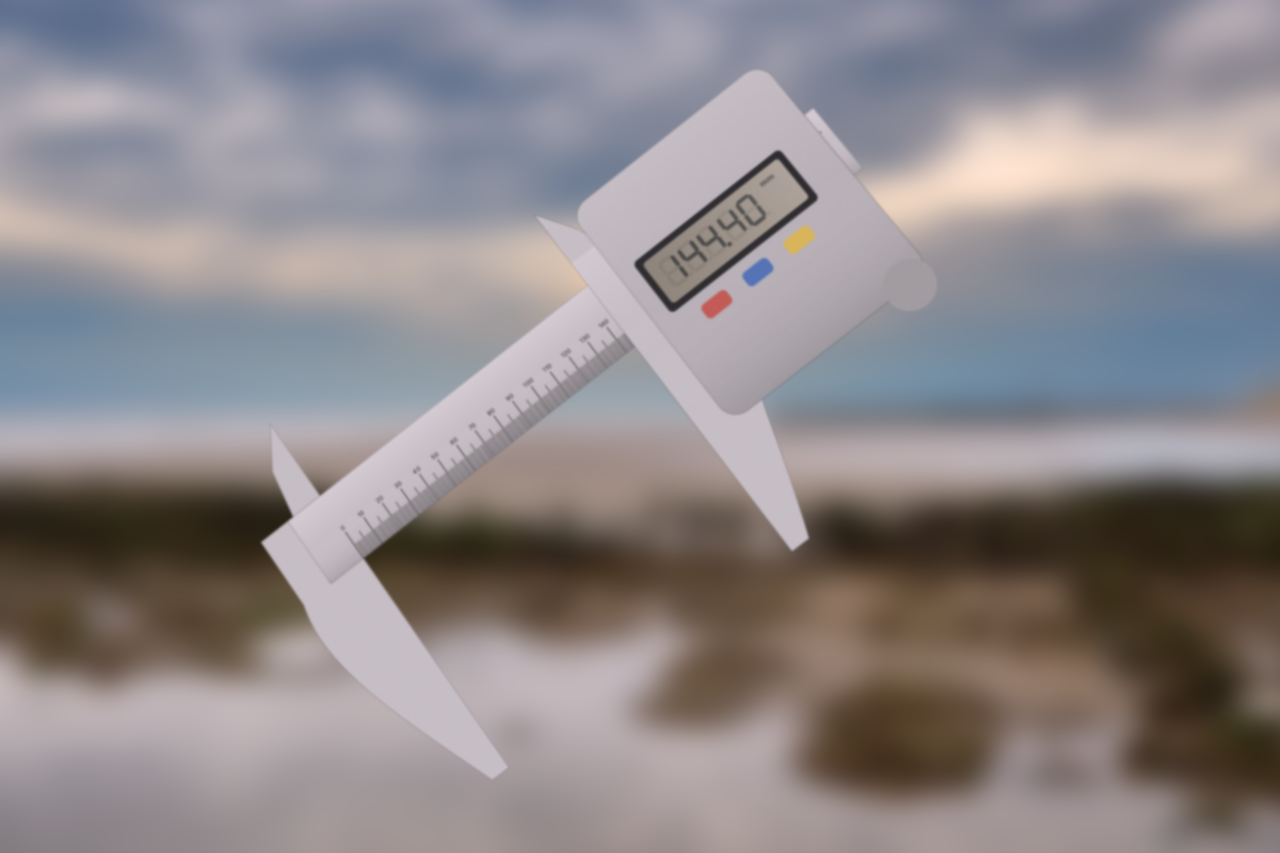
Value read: 144.40 mm
